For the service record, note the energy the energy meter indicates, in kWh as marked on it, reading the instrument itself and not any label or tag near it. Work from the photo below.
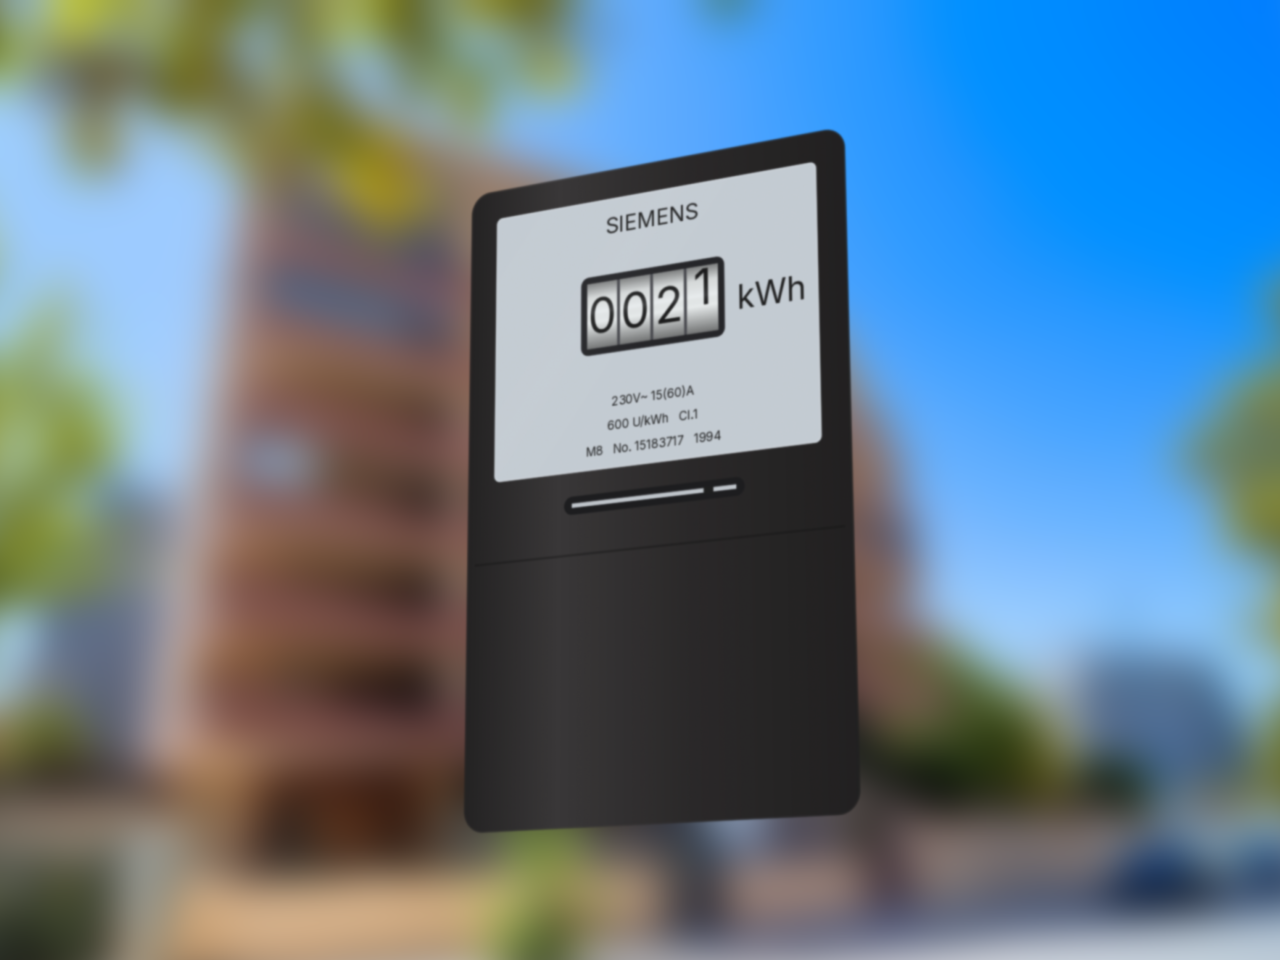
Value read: 21 kWh
